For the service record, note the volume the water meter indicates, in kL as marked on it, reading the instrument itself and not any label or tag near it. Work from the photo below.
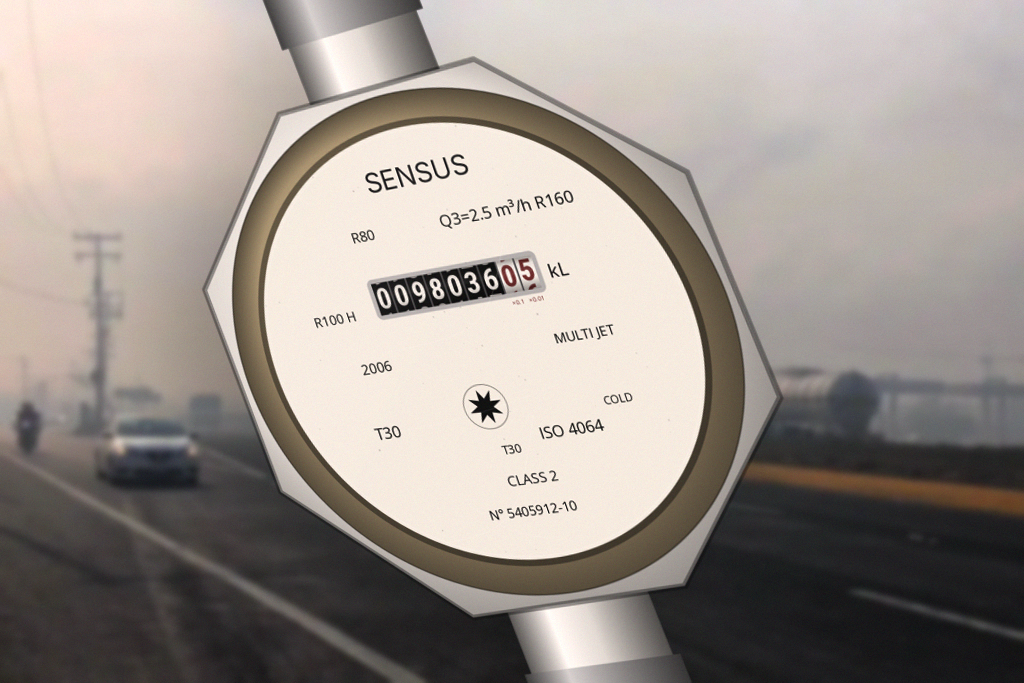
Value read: 98036.05 kL
